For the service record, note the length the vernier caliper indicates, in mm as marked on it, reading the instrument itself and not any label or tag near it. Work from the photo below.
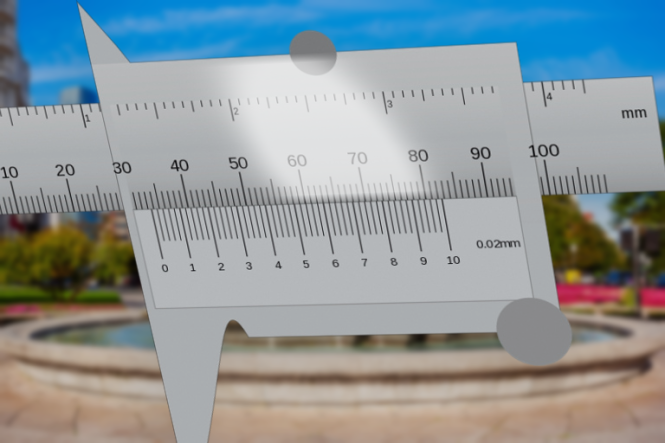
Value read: 33.6 mm
